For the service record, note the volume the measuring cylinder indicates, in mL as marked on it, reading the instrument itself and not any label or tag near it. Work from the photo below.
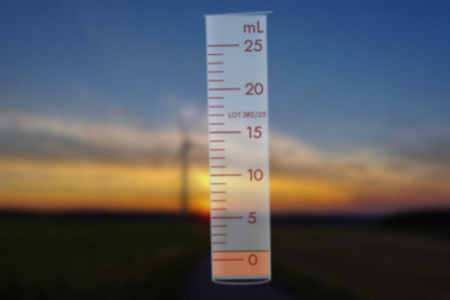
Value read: 1 mL
